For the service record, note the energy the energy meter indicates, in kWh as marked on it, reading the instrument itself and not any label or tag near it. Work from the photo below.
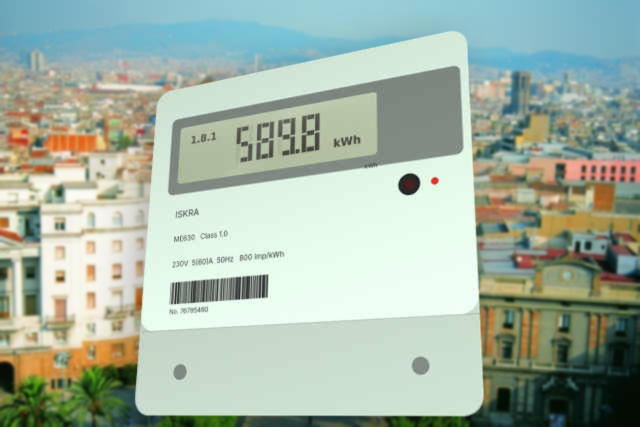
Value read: 589.8 kWh
